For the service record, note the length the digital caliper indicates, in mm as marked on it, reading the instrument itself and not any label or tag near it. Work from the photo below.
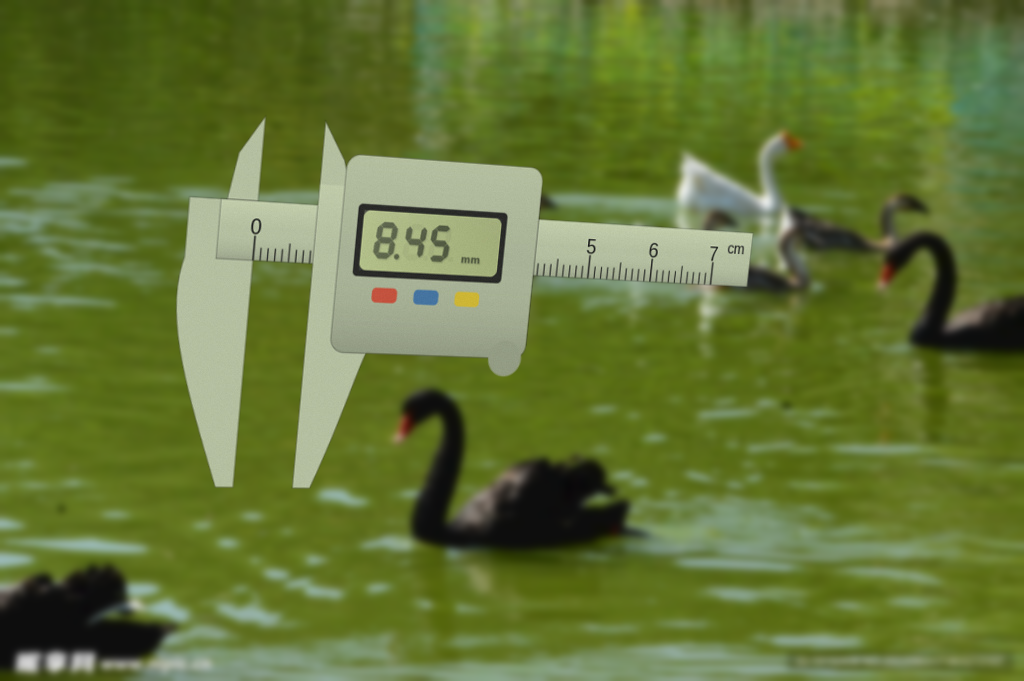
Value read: 8.45 mm
